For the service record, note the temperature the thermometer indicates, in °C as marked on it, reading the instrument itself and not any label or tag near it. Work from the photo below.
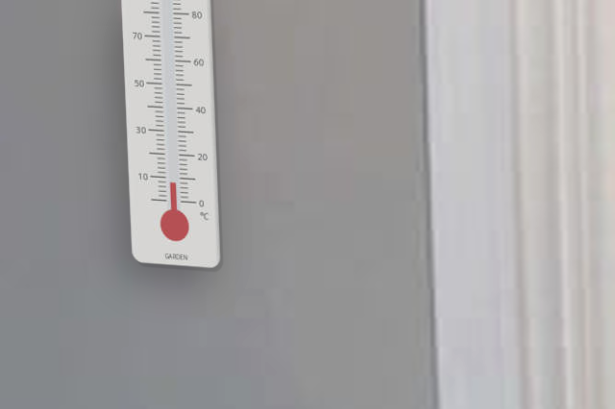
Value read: 8 °C
